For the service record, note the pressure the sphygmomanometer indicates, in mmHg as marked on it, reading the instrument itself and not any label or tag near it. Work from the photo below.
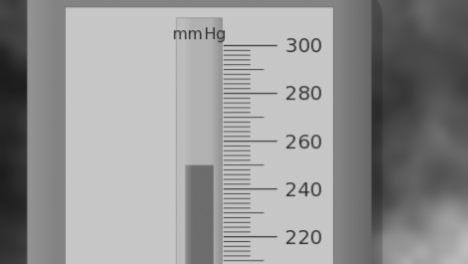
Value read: 250 mmHg
